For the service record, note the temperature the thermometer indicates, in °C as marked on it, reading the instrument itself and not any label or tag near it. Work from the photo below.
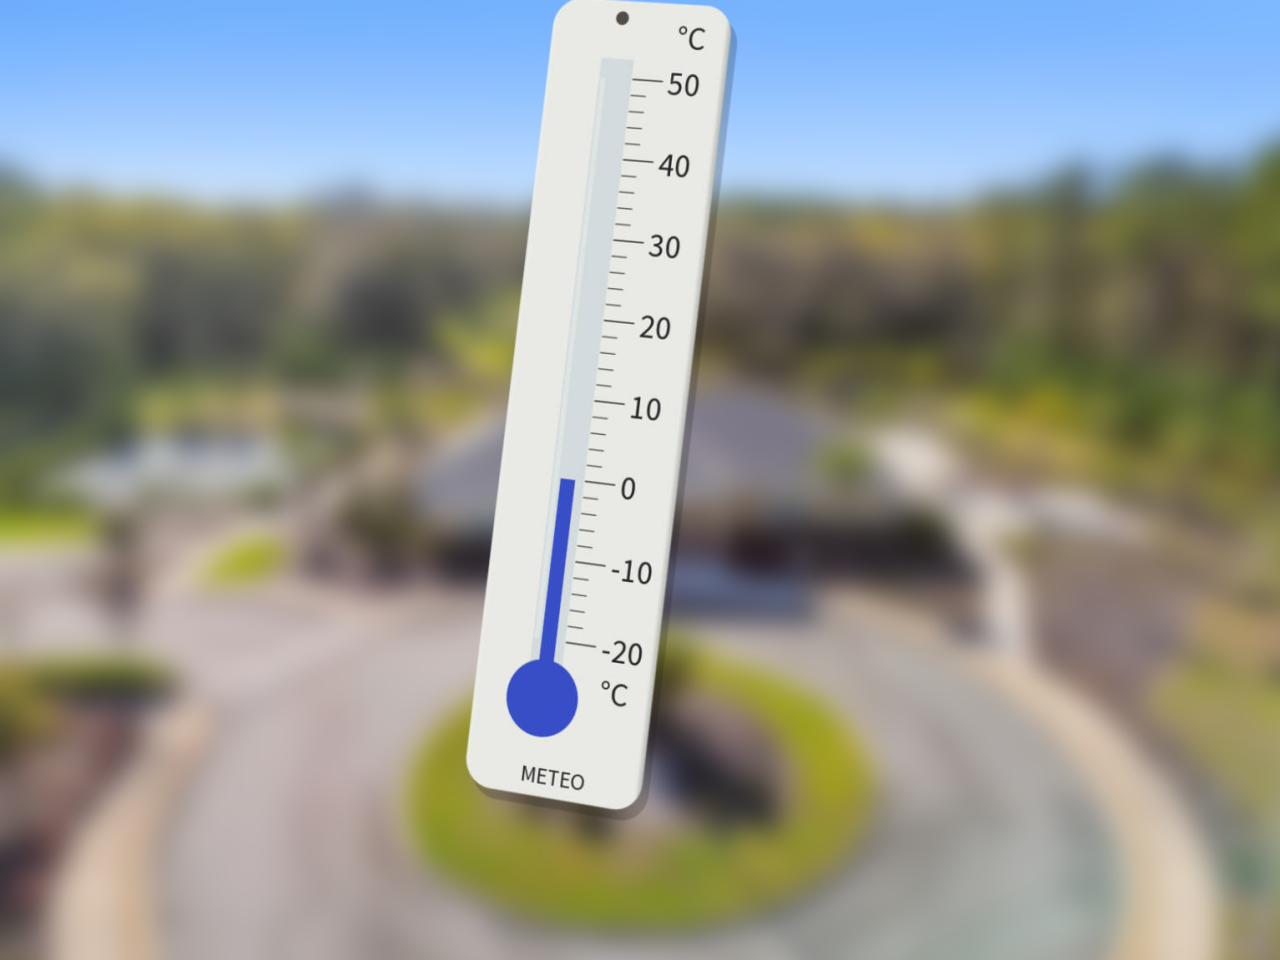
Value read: 0 °C
